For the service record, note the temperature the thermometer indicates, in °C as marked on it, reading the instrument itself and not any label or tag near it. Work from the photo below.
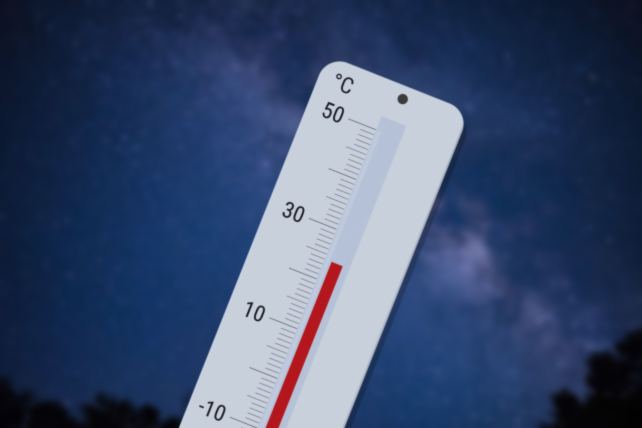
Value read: 24 °C
